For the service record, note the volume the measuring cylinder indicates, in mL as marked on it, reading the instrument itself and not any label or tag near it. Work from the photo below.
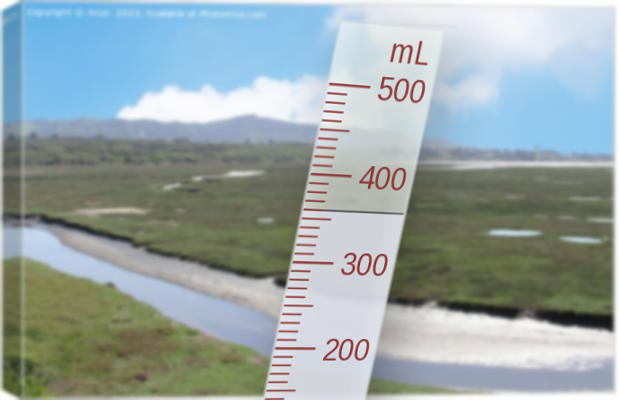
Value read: 360 mL
